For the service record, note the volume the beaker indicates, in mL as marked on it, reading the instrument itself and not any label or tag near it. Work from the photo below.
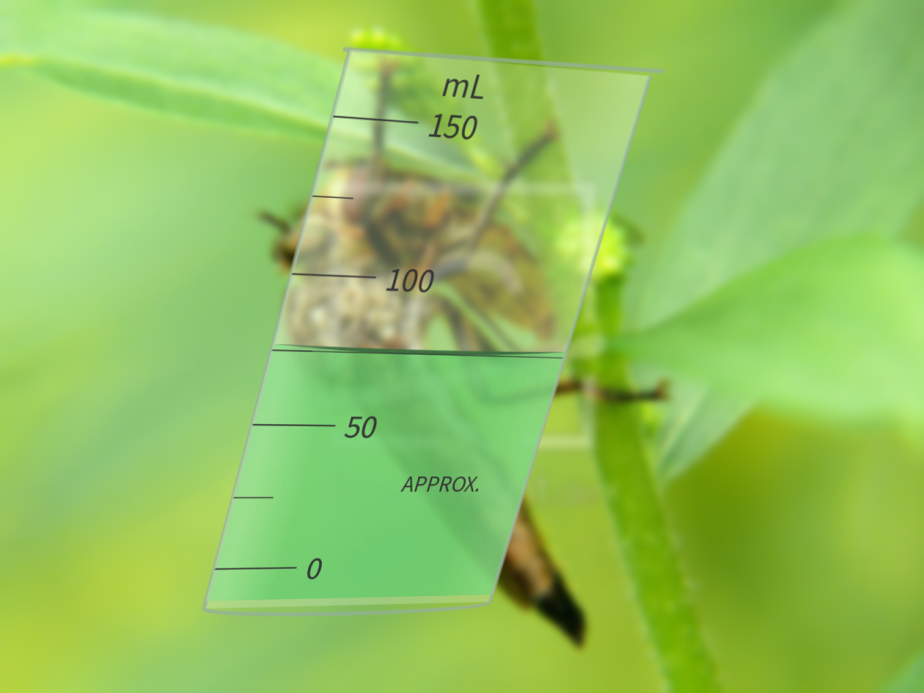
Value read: 75 mL
